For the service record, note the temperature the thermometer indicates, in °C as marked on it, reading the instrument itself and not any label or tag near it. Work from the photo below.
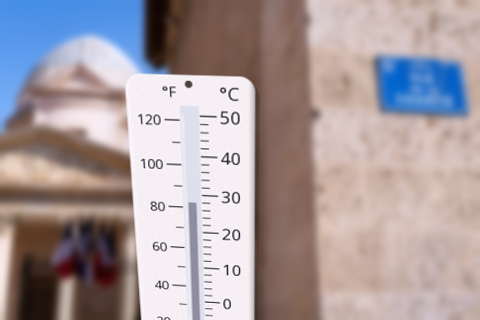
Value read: 28 °C
